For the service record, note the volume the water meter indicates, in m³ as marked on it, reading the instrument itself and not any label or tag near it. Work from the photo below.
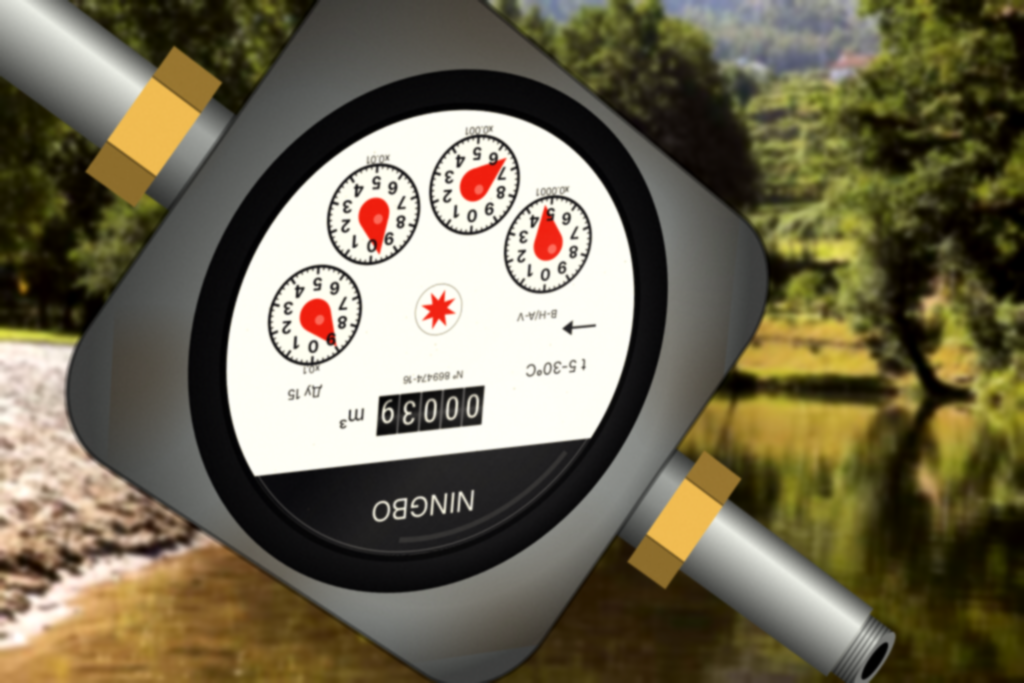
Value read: 38.8964 m³
